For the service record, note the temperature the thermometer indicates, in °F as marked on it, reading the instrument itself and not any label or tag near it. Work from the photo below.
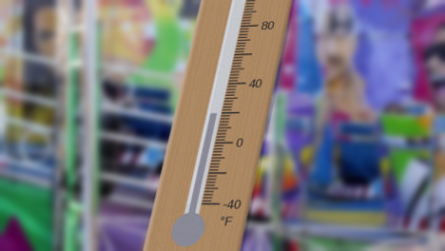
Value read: 20 °F
